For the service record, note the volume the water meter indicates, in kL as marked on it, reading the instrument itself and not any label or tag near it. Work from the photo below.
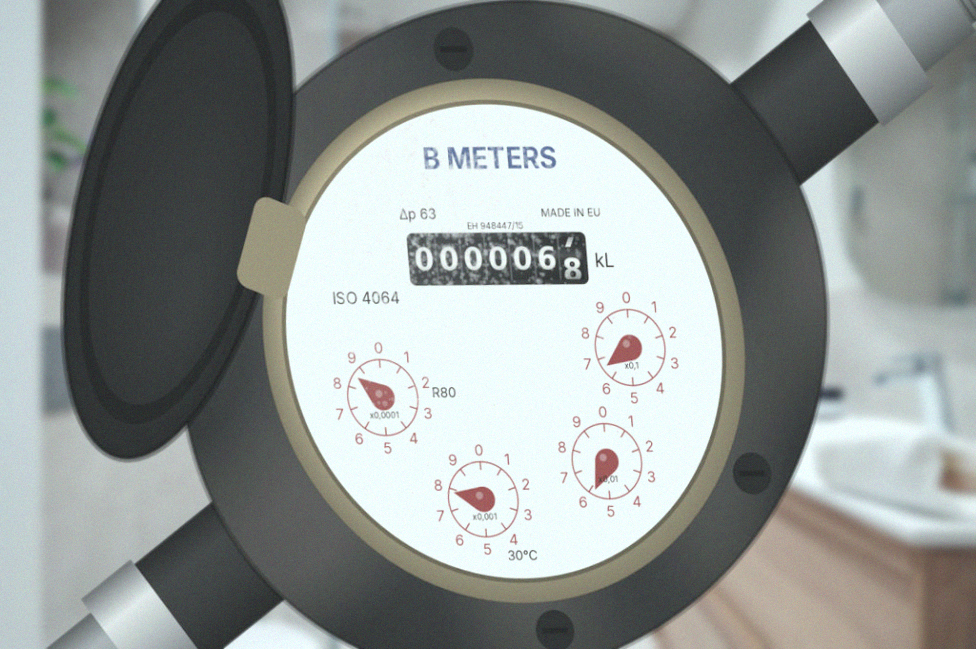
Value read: 67.6578 kL
